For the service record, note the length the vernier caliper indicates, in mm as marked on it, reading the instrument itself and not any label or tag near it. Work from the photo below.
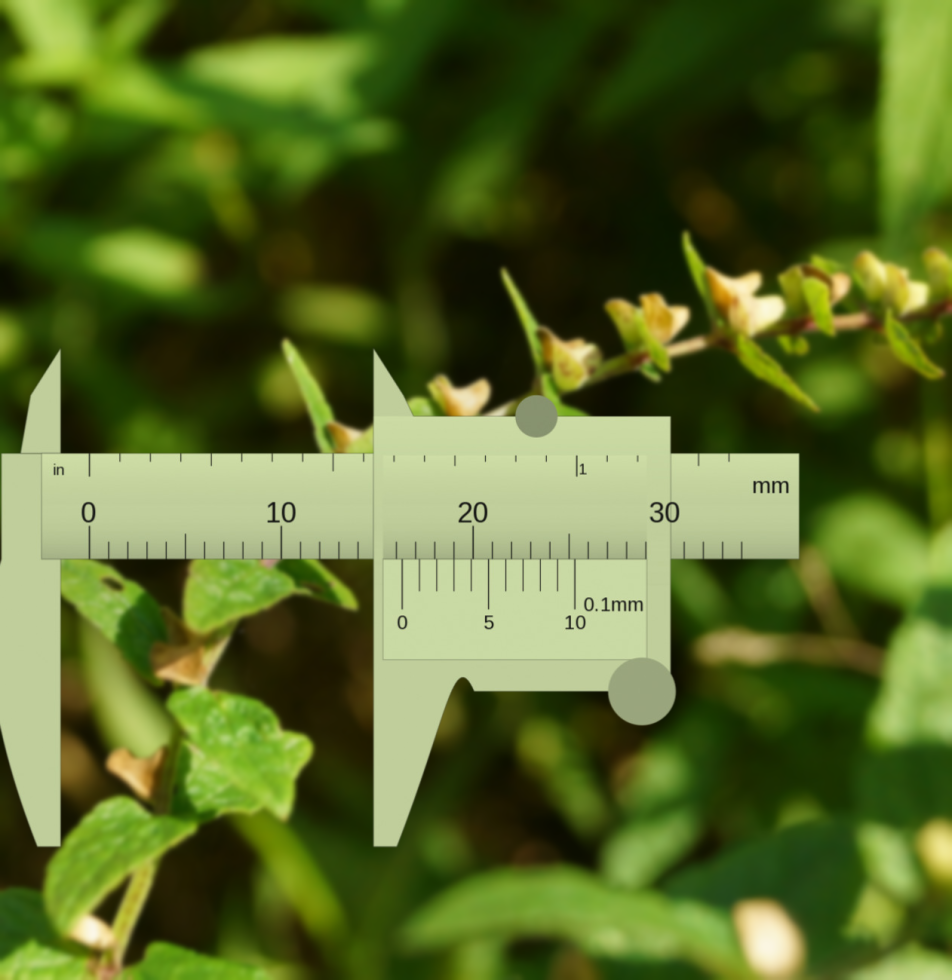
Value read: 16.3 mm
